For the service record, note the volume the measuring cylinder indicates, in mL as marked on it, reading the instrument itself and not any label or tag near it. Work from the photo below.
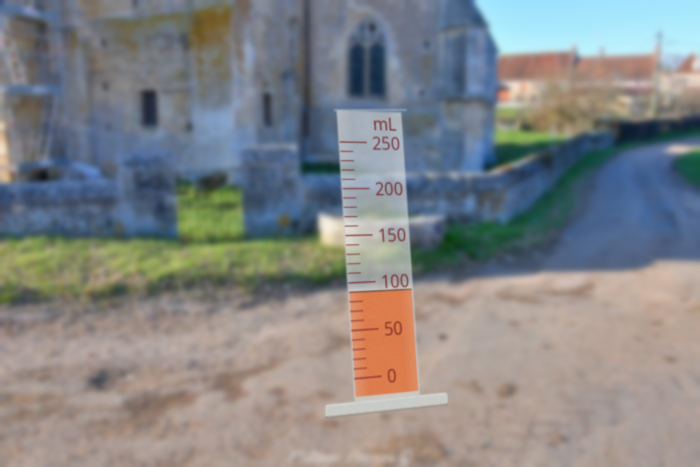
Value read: 90 mL
